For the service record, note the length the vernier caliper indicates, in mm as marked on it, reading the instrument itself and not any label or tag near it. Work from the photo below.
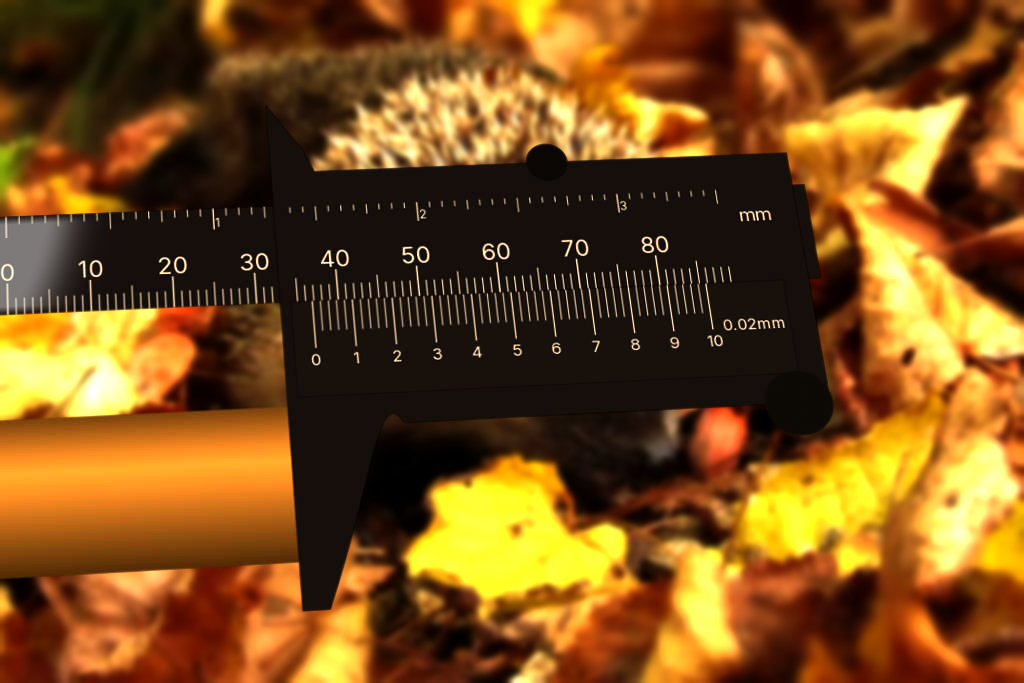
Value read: 36.8 mm
